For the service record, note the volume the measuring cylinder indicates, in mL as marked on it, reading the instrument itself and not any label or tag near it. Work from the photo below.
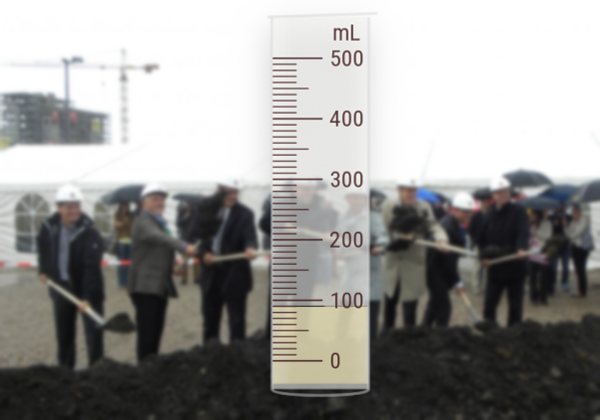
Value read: 90 mL
